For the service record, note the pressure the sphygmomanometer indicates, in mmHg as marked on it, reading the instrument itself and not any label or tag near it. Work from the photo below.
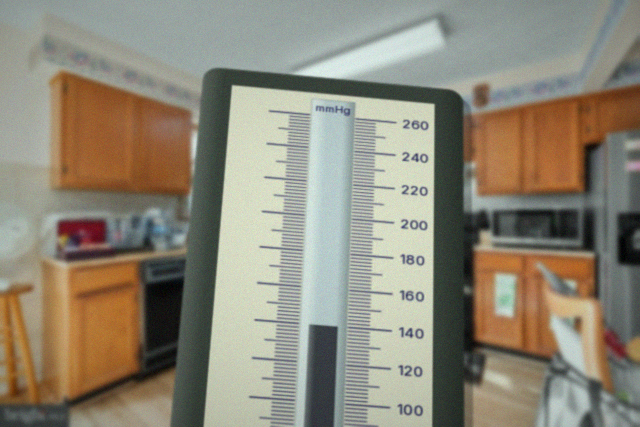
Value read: 140 mmHg
